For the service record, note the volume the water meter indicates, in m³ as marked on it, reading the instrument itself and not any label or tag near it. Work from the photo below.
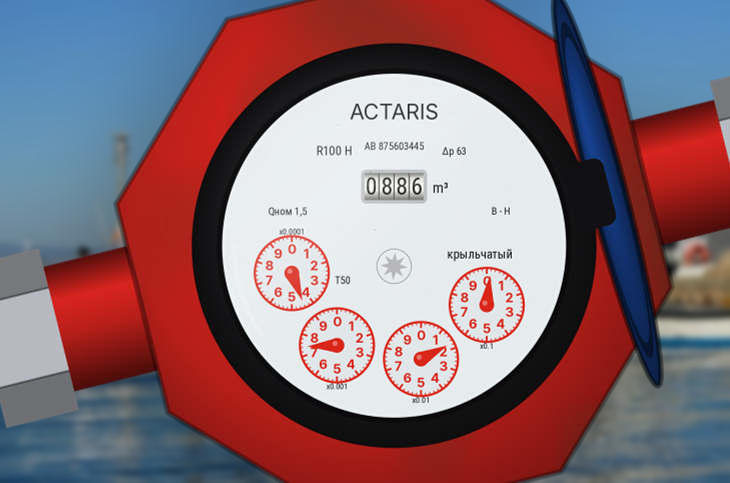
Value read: 886.0174 m³
